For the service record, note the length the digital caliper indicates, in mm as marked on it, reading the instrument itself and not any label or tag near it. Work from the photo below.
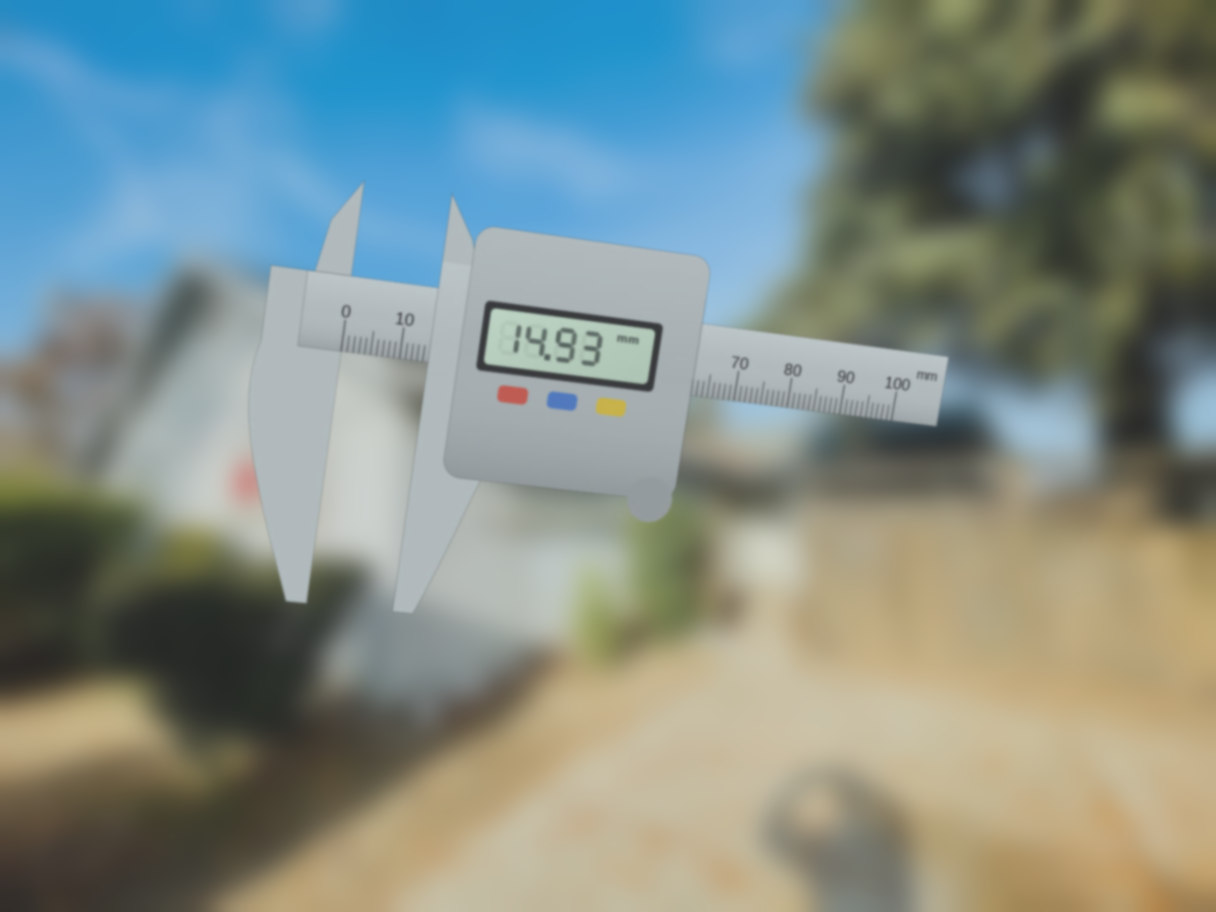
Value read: 14.93 mm
